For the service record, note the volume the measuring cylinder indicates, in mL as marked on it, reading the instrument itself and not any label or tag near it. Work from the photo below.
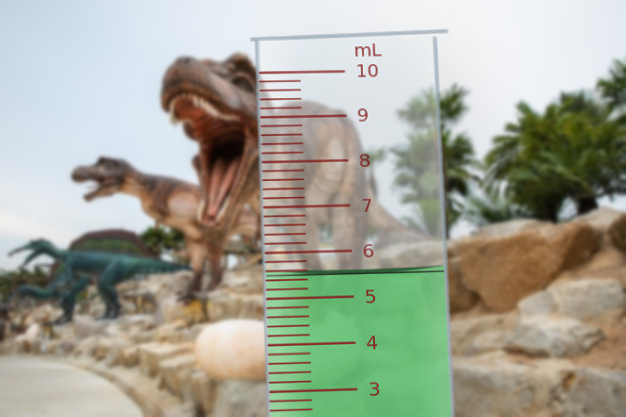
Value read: 5.5 mL
